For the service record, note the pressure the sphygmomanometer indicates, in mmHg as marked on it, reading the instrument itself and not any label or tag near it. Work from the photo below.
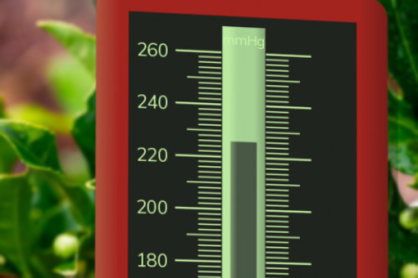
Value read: 226 mmHg
